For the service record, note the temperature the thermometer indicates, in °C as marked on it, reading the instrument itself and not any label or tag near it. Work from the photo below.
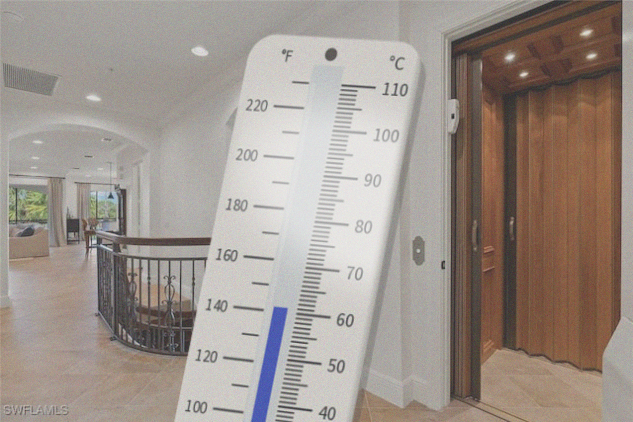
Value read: 61 °C
